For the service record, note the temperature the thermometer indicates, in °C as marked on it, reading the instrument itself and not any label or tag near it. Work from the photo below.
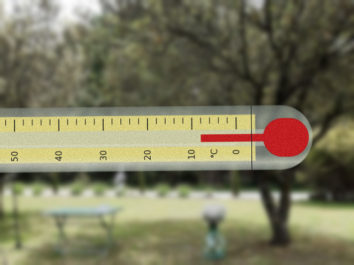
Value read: 8 °C
